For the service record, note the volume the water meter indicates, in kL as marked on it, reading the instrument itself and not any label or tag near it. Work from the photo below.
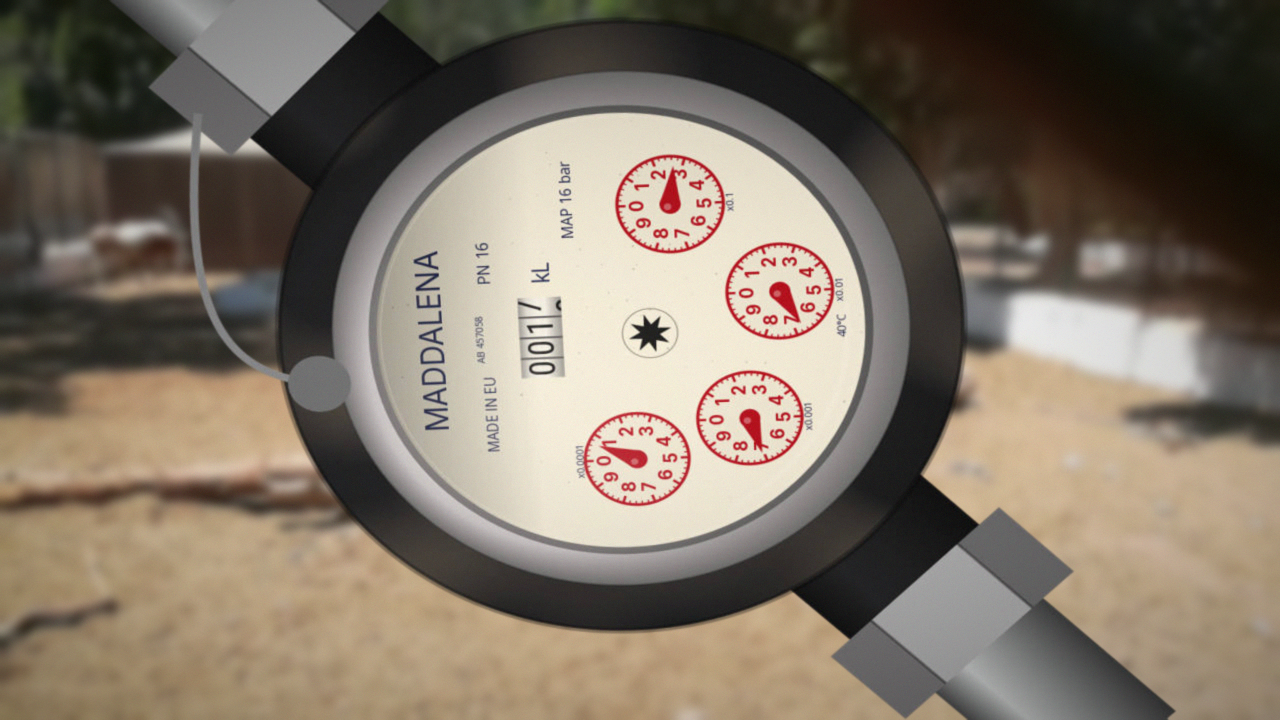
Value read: 17.2670 kL
